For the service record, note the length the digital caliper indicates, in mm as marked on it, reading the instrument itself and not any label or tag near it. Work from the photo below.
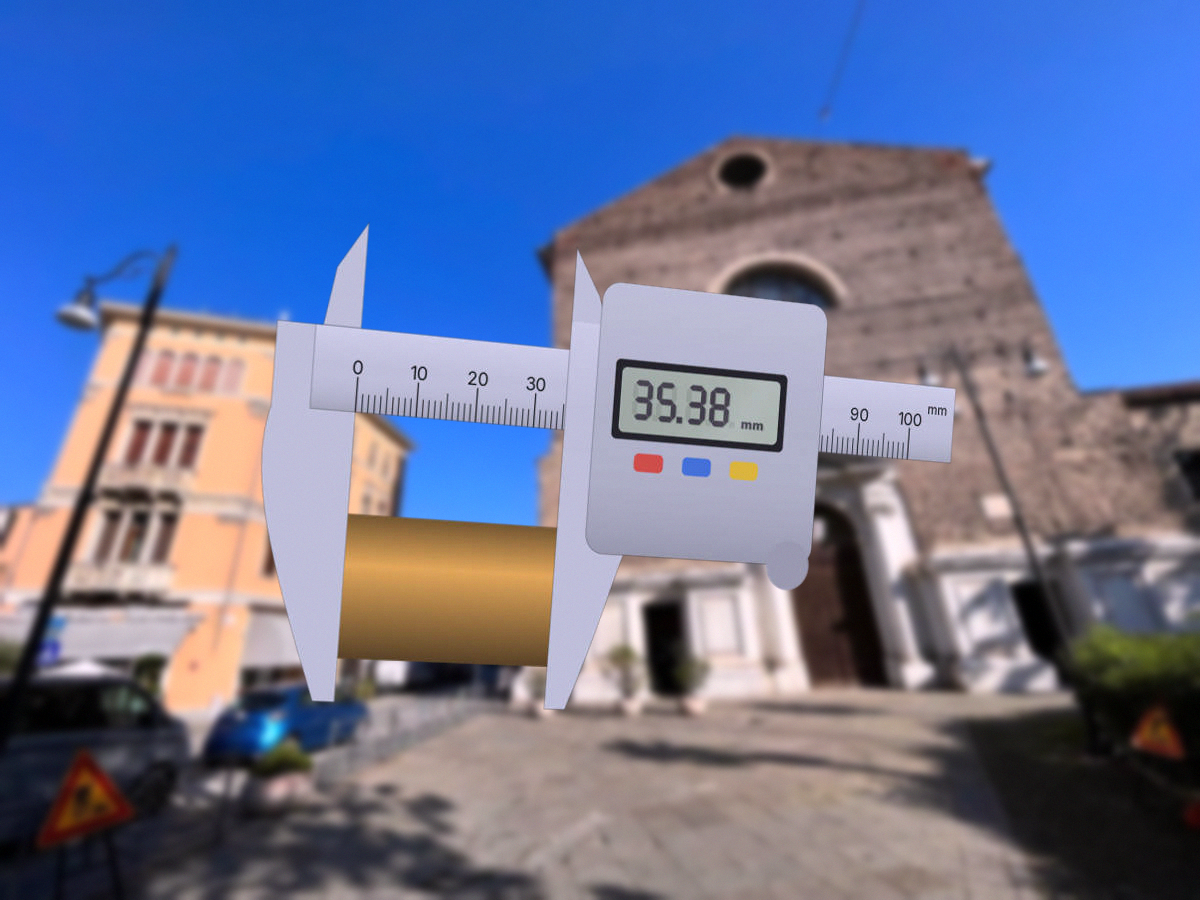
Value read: 35.38 mm
